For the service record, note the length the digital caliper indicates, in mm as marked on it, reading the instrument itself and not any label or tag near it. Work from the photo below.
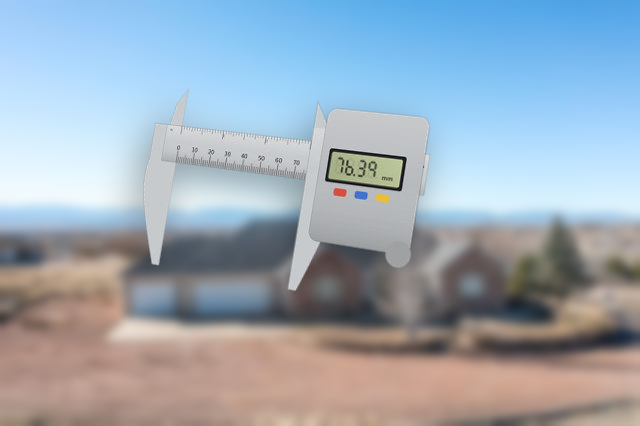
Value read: 76.39 mm
